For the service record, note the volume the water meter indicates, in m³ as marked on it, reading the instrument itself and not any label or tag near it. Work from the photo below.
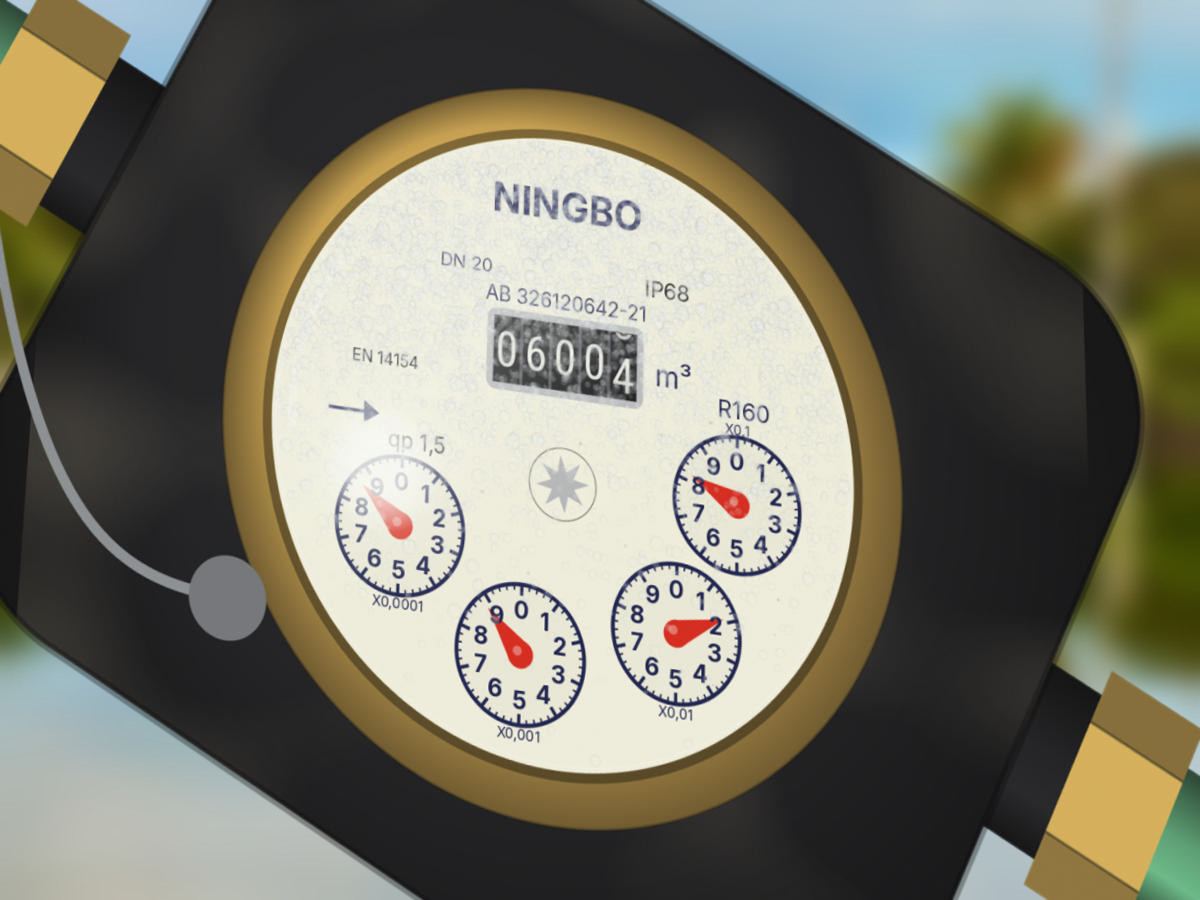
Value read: 6003.8188 m³
